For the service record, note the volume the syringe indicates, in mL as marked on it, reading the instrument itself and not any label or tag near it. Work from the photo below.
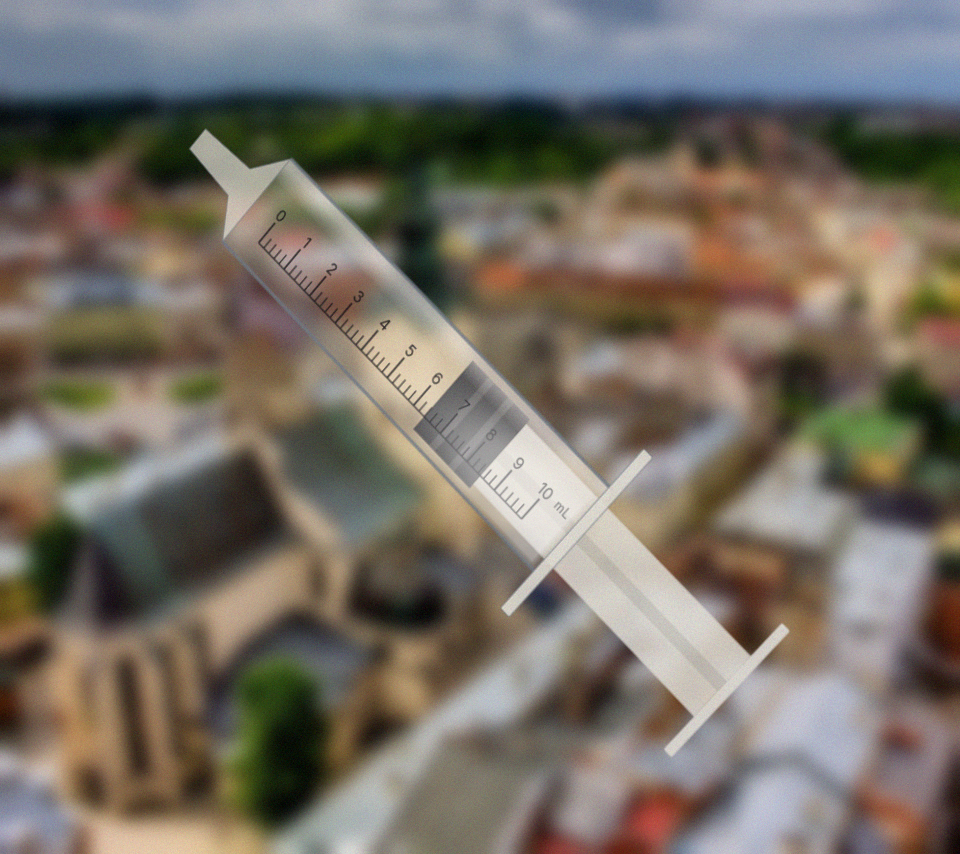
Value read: 6.4 mL
